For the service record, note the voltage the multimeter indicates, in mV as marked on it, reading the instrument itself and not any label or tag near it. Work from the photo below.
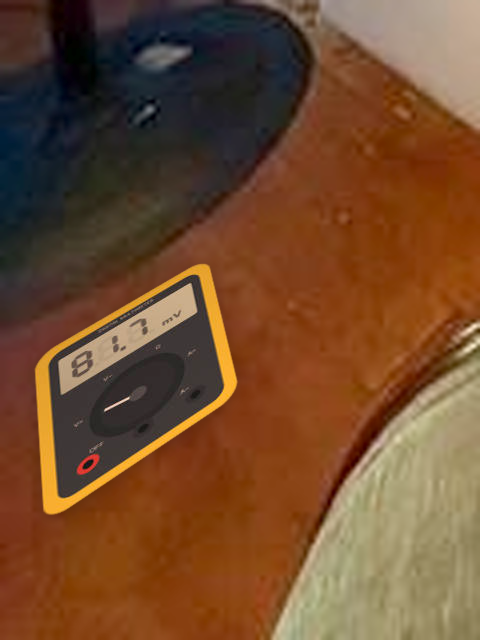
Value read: 81.7 mV
